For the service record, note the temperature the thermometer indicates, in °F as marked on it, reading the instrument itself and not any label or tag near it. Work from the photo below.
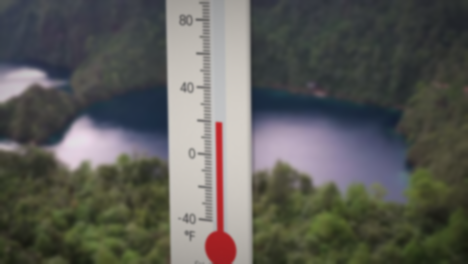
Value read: 20 °F
